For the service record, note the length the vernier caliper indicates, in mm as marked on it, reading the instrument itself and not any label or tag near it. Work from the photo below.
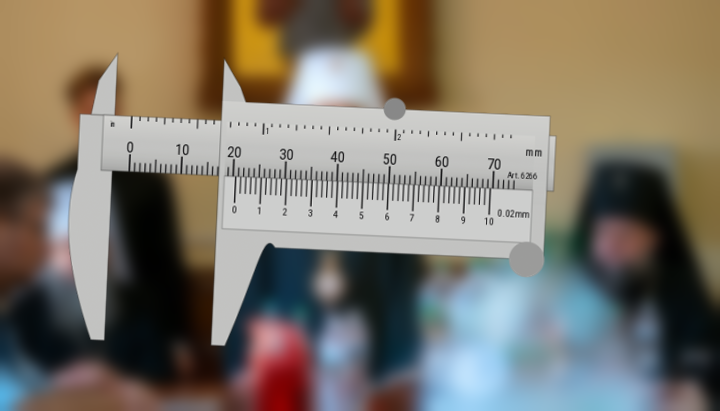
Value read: 20.5 mm
